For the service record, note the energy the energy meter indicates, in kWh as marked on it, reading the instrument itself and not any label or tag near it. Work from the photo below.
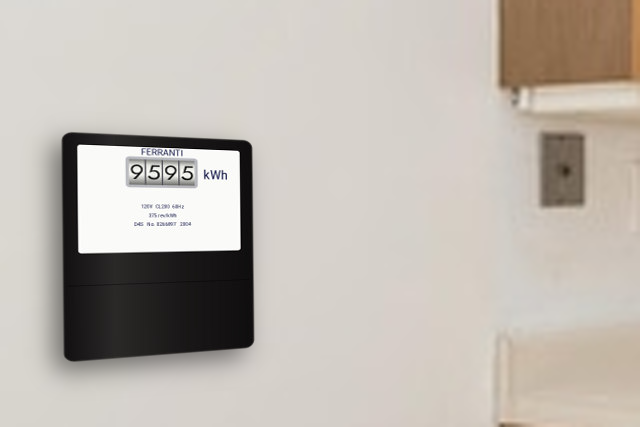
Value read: 9595 kWh
